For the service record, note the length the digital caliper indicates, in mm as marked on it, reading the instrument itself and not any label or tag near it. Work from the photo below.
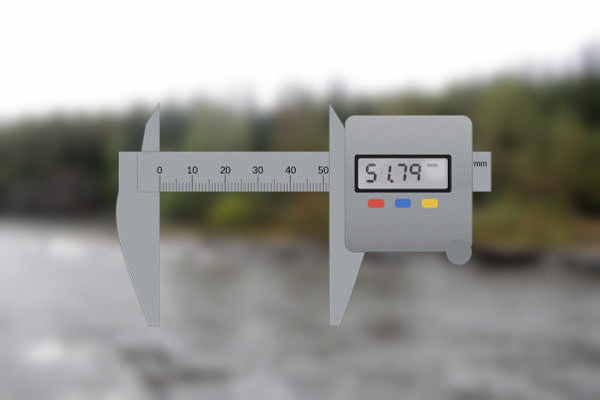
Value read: 51.79 mm
